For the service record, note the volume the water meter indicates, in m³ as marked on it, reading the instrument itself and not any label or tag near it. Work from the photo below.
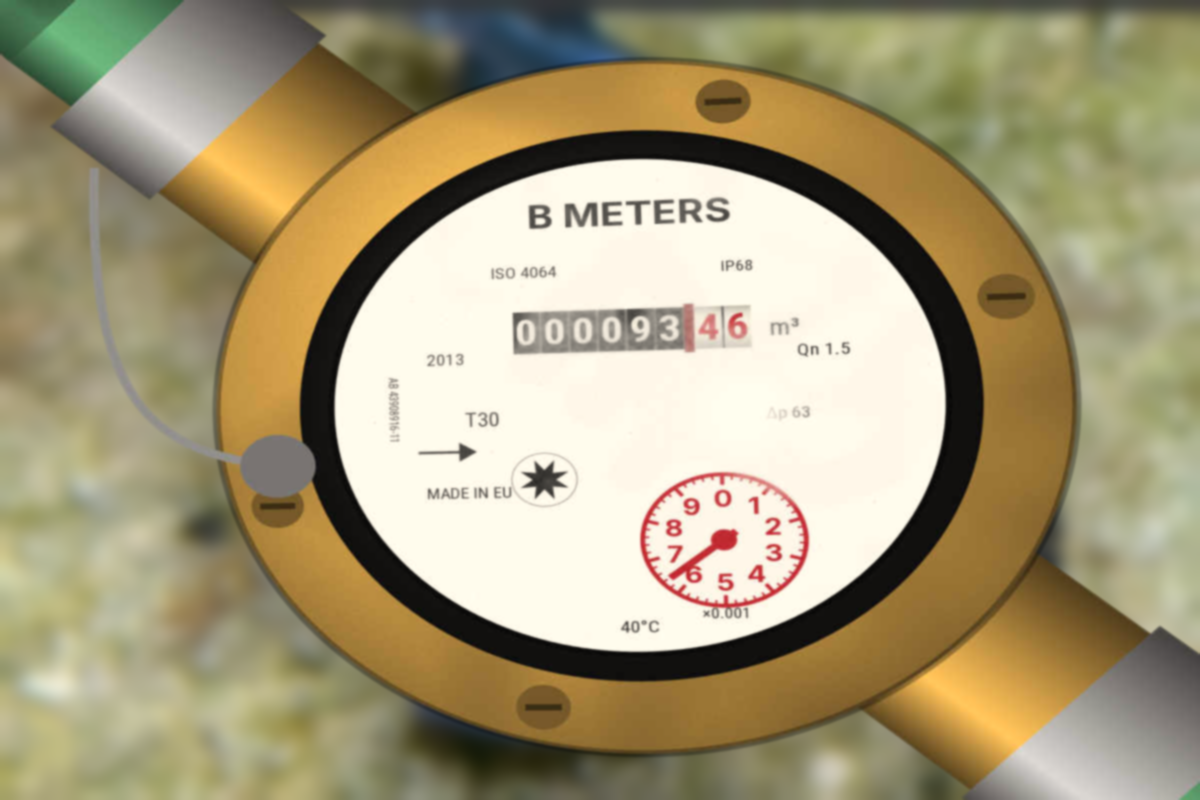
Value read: 93.466 m³
